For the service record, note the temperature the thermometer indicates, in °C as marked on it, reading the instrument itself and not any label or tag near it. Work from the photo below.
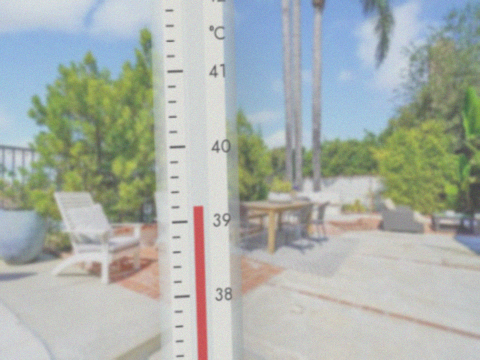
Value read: 39.2 °C
